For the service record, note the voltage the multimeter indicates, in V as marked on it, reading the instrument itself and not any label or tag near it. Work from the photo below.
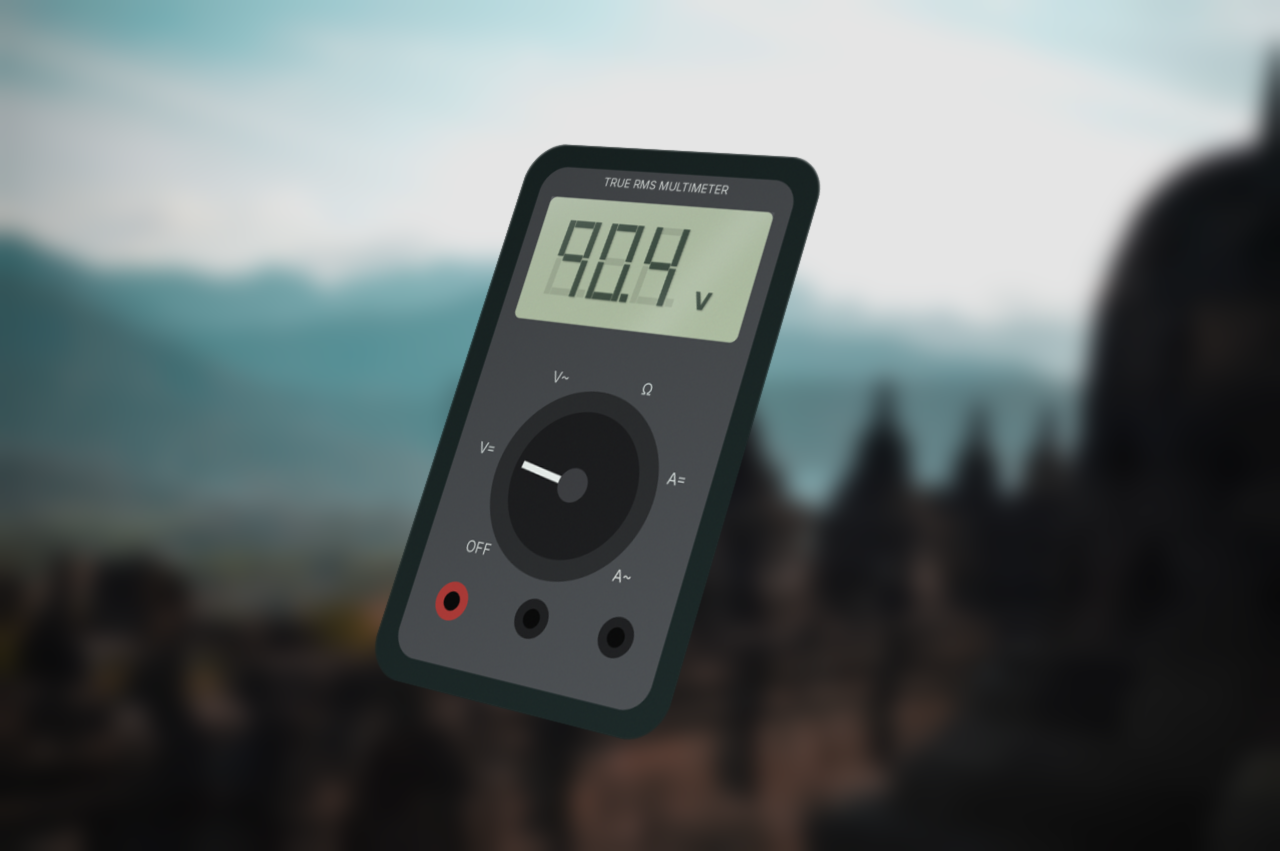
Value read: 90.4 V
